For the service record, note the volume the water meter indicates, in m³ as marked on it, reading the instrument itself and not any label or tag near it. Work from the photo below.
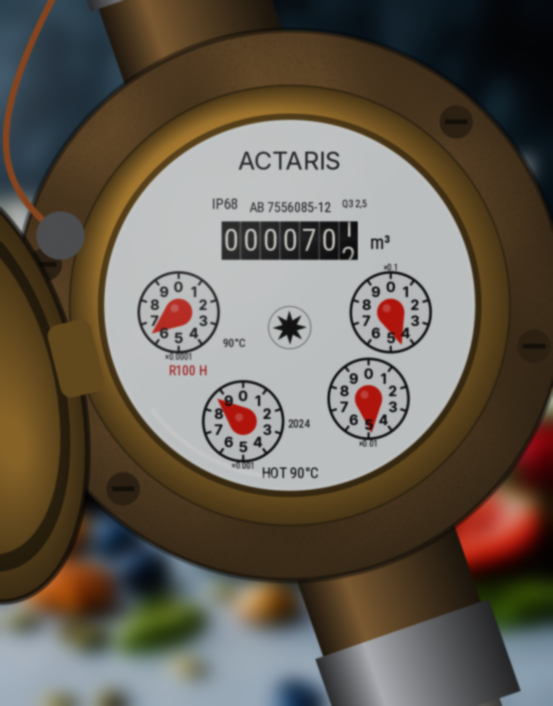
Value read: 701.4486 m³
